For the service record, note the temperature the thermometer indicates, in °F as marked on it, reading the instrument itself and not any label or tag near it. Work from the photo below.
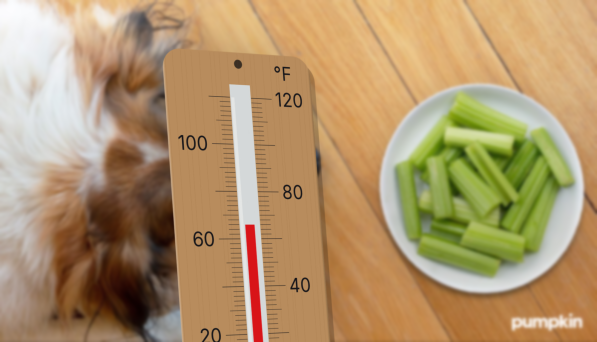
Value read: 66 °F
